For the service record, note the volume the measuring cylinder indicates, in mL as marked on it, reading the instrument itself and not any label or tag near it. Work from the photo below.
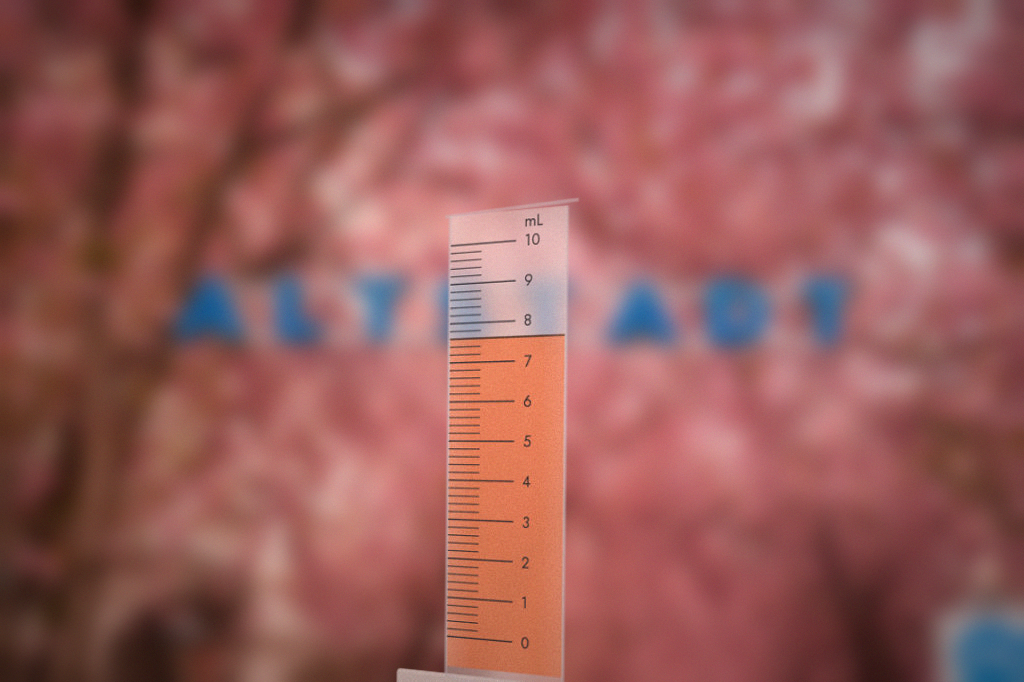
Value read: 7.6 mL
